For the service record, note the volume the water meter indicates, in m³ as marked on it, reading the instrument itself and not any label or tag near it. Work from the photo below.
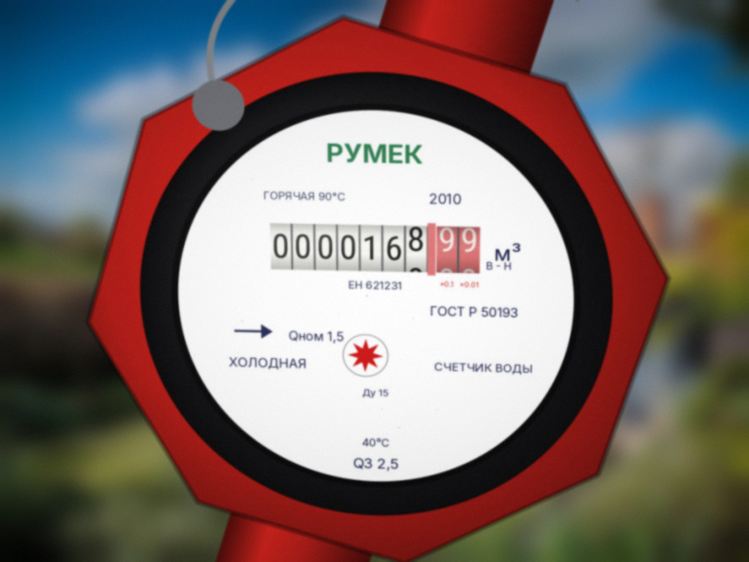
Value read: 168.99 m³
